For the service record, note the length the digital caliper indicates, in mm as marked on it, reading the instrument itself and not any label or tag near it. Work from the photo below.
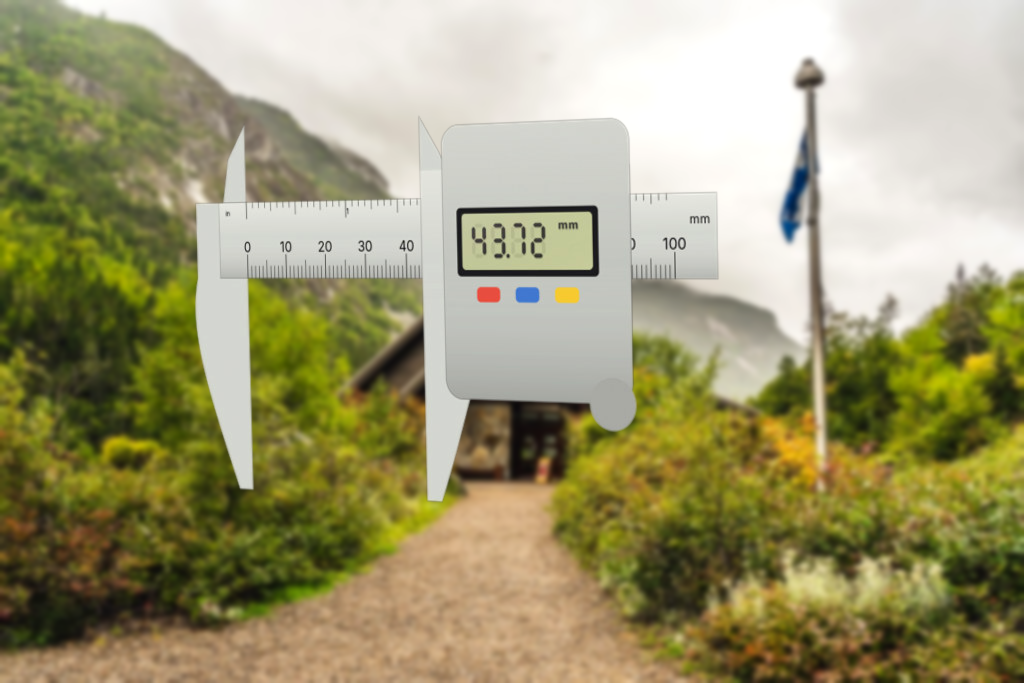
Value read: 43.72 mm
